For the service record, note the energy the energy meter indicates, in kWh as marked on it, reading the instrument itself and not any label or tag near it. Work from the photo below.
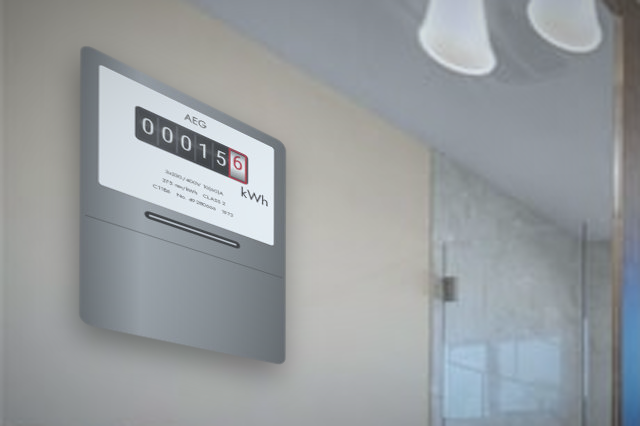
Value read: 15.6 kWh
